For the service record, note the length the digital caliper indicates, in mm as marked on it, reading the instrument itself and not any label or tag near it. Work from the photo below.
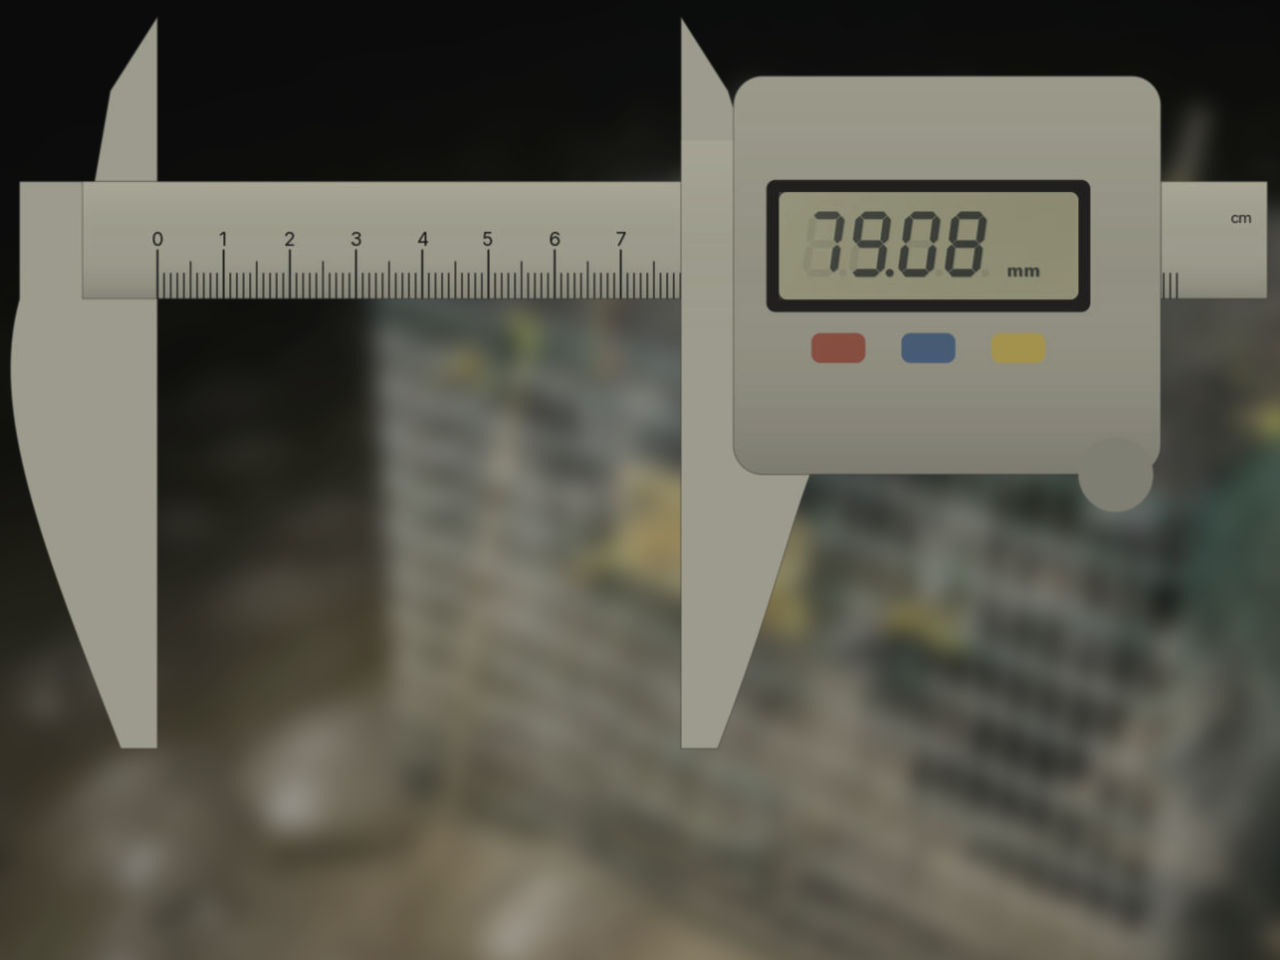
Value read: 79.08 mm
